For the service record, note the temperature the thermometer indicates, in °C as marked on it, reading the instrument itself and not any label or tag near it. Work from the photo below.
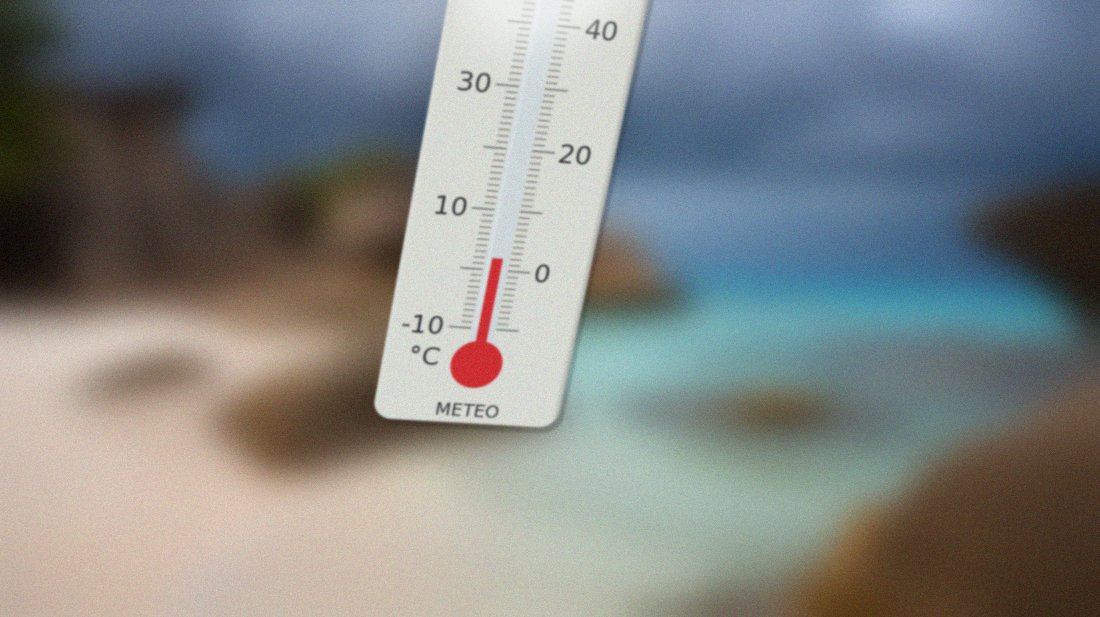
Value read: 2 °C
